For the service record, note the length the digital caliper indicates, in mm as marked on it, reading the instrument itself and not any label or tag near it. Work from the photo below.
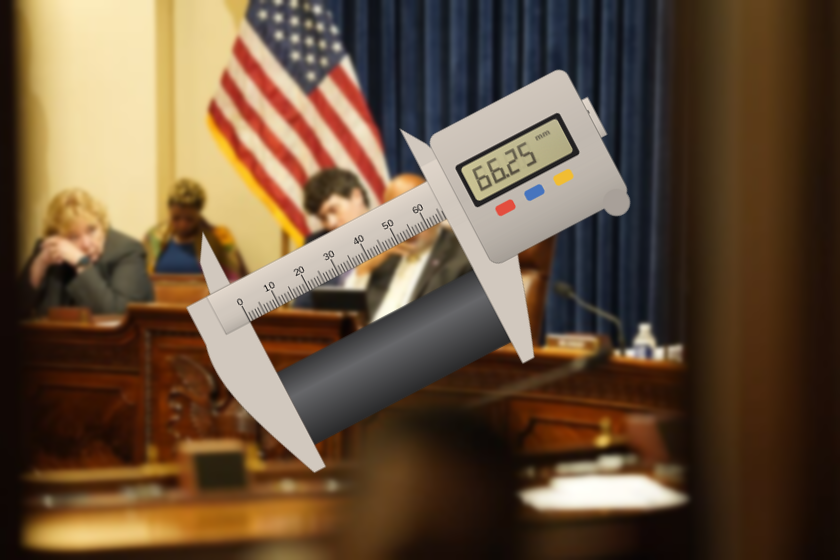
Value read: 66.25 mm
